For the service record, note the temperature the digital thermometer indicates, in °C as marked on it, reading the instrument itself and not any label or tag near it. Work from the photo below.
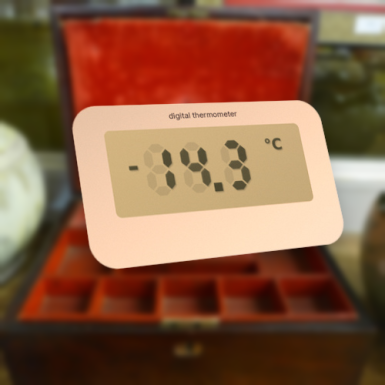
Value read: -14.3 °C
